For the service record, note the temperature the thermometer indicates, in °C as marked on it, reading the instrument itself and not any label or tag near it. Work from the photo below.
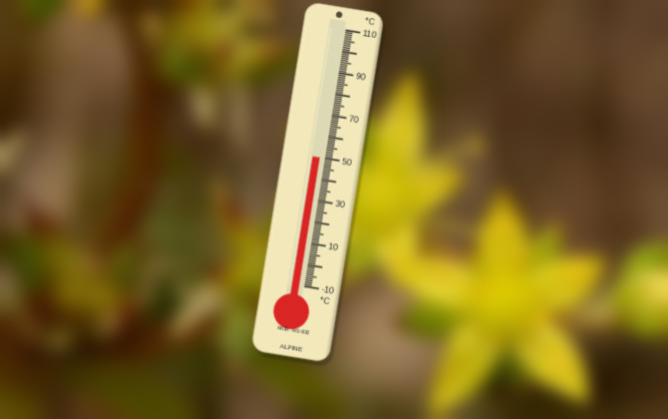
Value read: 50 °C
